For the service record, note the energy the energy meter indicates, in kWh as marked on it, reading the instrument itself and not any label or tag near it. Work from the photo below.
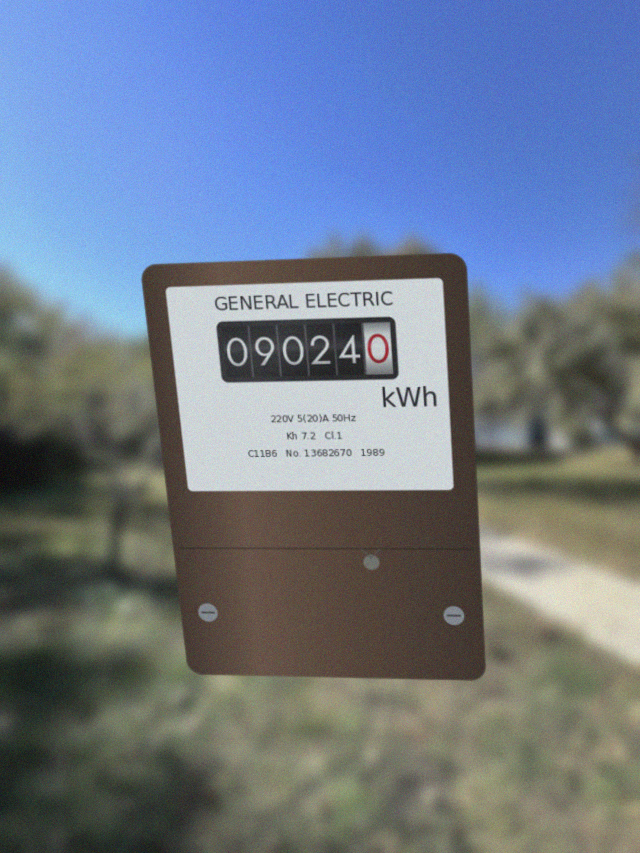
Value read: 9024.0 kWh
